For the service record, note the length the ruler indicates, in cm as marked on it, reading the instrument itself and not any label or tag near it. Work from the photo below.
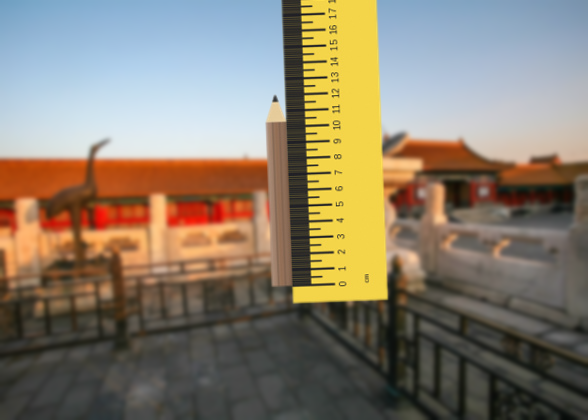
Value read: 12 cm
